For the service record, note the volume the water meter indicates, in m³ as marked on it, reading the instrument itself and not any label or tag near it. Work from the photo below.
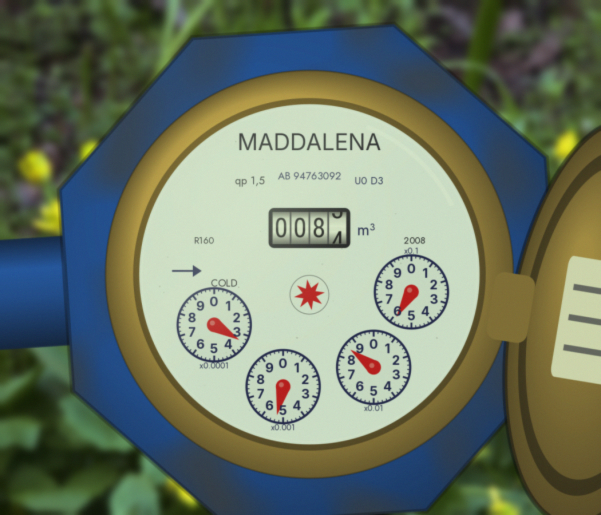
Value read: 83.5853 m³
